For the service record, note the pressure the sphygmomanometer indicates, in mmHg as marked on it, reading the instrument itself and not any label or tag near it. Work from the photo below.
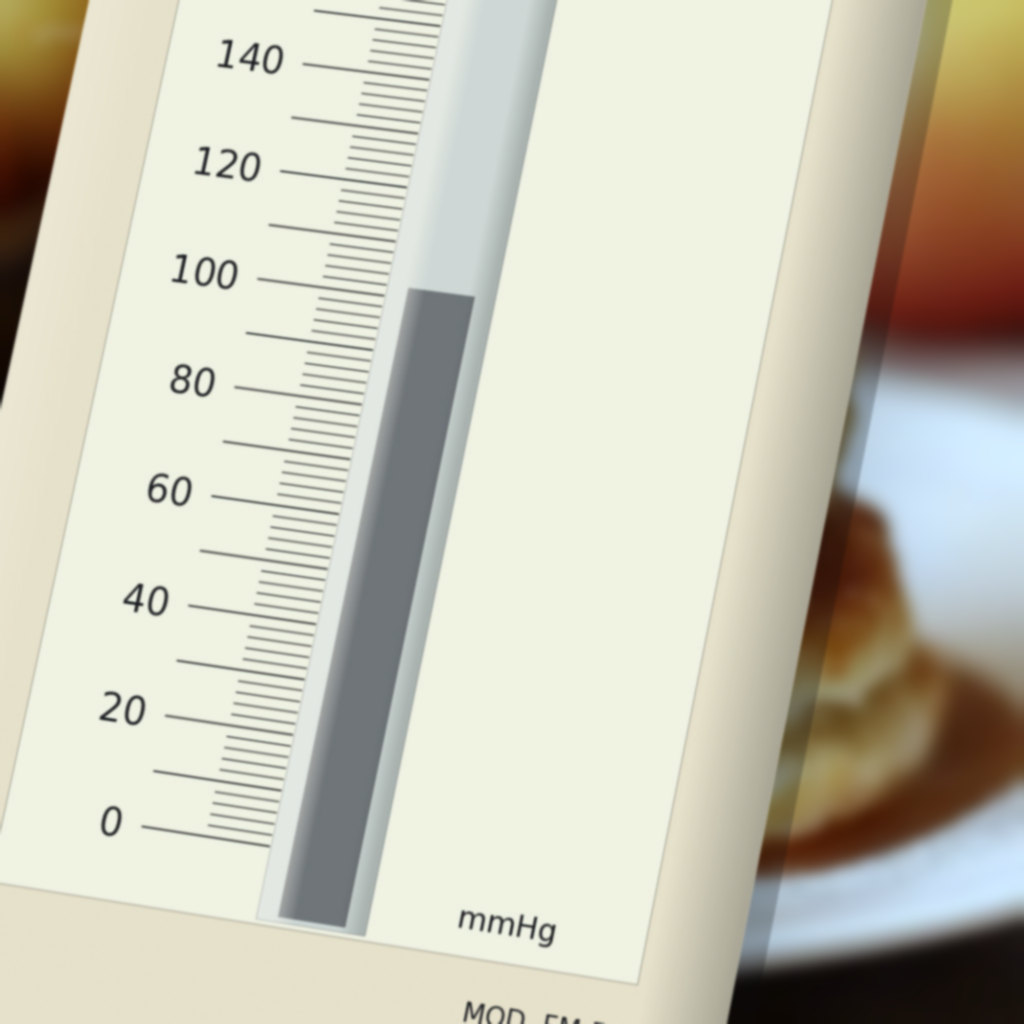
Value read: 102 mmHg
